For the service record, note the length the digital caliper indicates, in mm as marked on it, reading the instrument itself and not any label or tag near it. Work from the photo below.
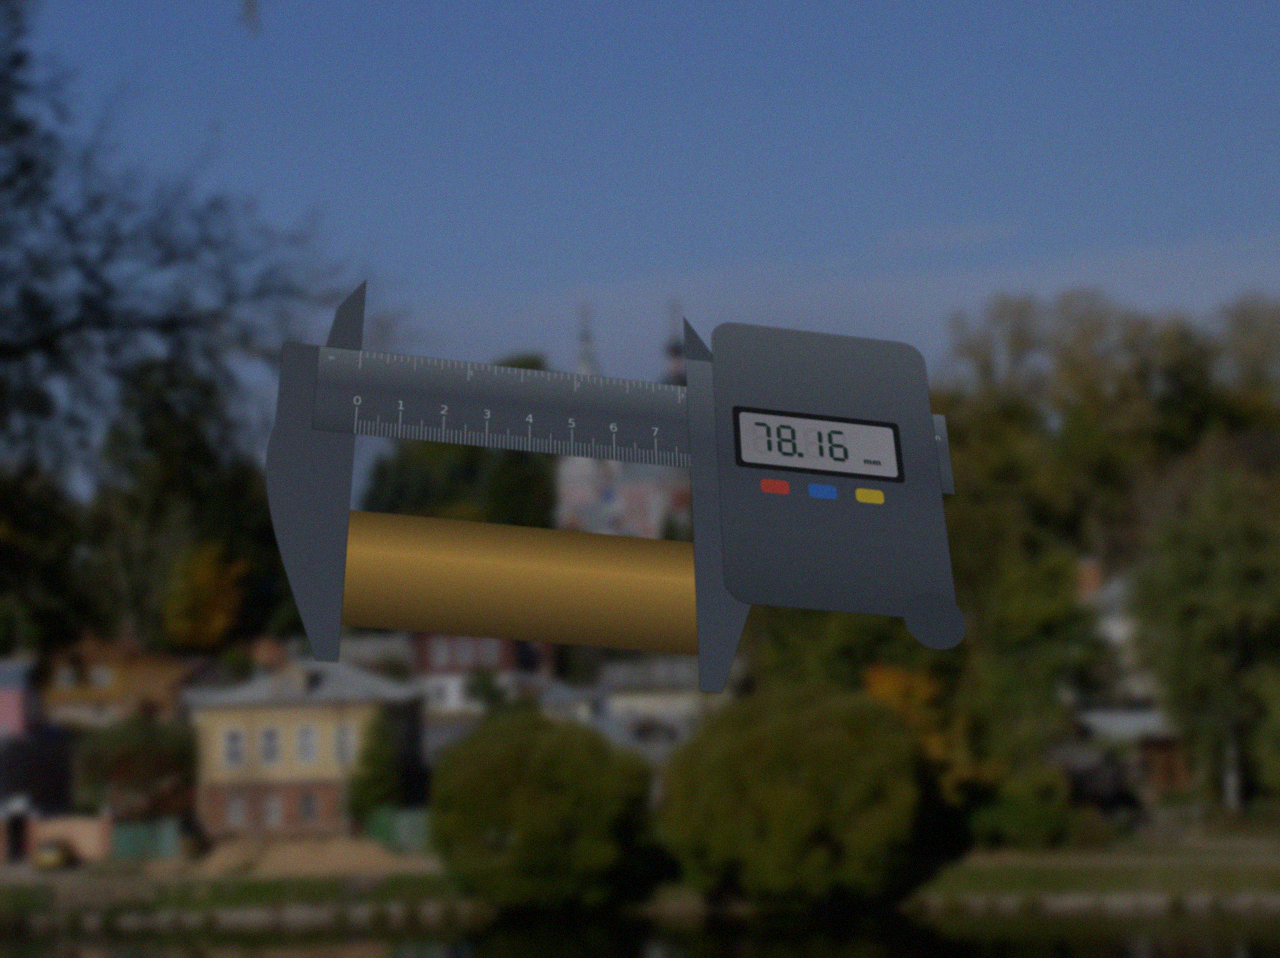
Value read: 78.16 mm
